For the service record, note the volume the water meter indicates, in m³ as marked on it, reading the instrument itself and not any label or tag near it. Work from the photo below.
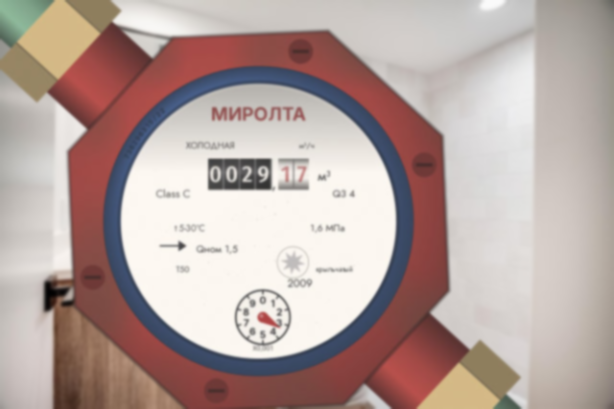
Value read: 29.173 m³
